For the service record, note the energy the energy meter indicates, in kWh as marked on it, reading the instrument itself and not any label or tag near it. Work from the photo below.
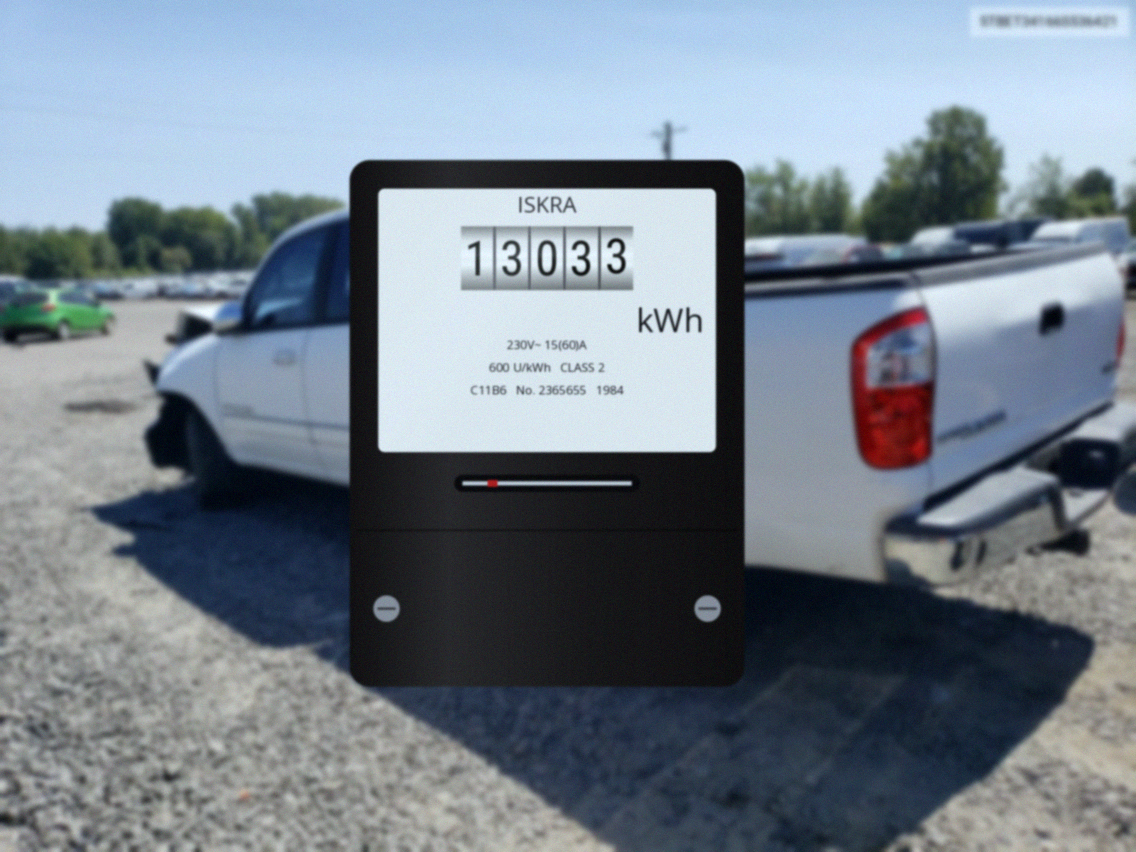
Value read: 13033 kWh
